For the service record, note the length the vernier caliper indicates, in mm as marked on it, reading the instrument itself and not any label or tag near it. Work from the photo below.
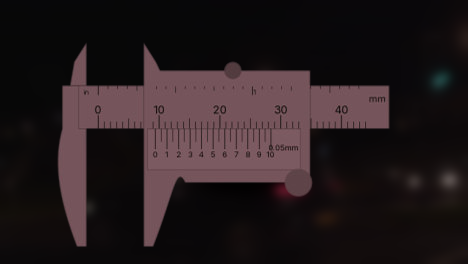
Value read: 9.4 mm
